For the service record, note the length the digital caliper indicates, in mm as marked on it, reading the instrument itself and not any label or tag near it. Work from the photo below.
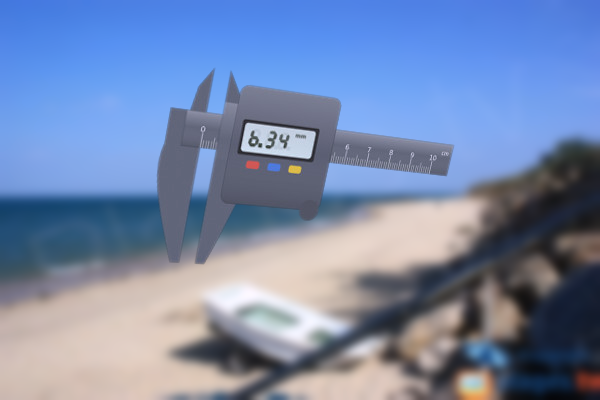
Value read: 6.34 mm
